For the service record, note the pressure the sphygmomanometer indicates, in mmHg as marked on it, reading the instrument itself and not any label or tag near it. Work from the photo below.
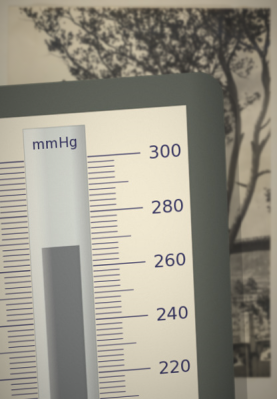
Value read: 268 mmHg
